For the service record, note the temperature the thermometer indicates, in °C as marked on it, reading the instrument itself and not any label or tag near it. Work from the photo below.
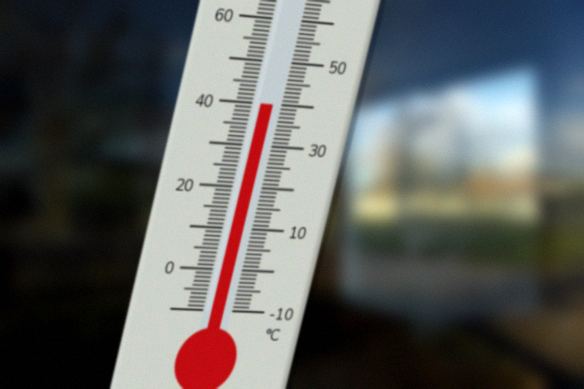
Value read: 40 °C
